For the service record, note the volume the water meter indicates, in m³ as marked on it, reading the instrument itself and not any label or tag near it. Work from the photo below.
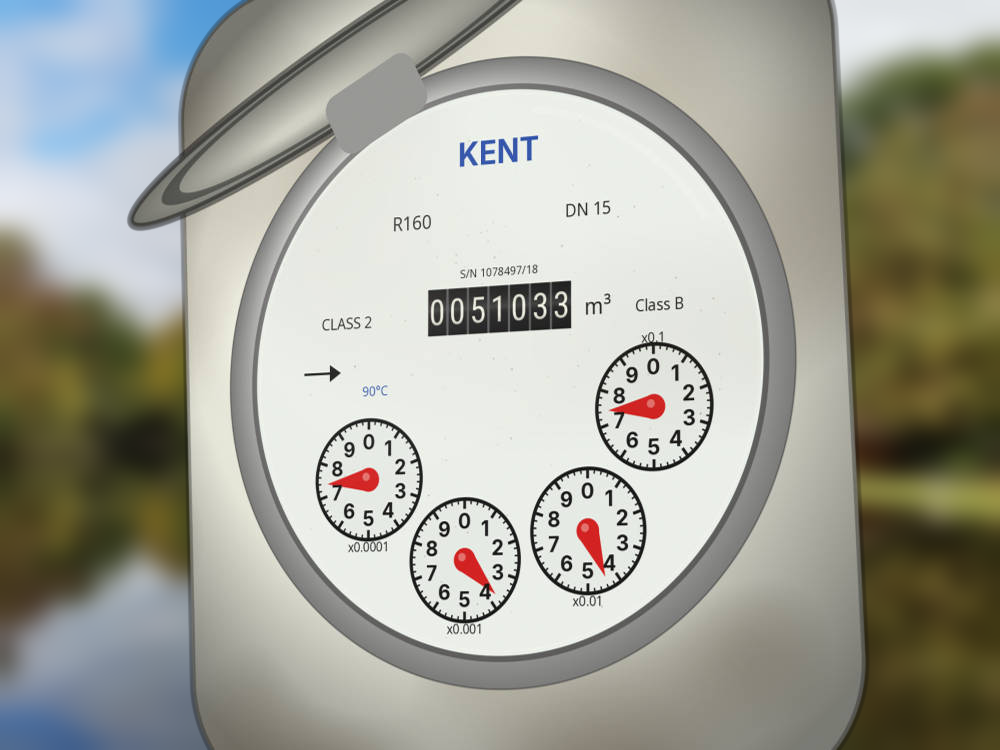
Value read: 51033.7437 m³
